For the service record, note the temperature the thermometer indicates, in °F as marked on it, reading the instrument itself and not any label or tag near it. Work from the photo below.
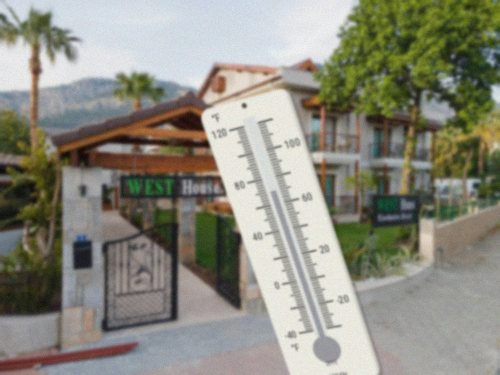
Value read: 70 °F
